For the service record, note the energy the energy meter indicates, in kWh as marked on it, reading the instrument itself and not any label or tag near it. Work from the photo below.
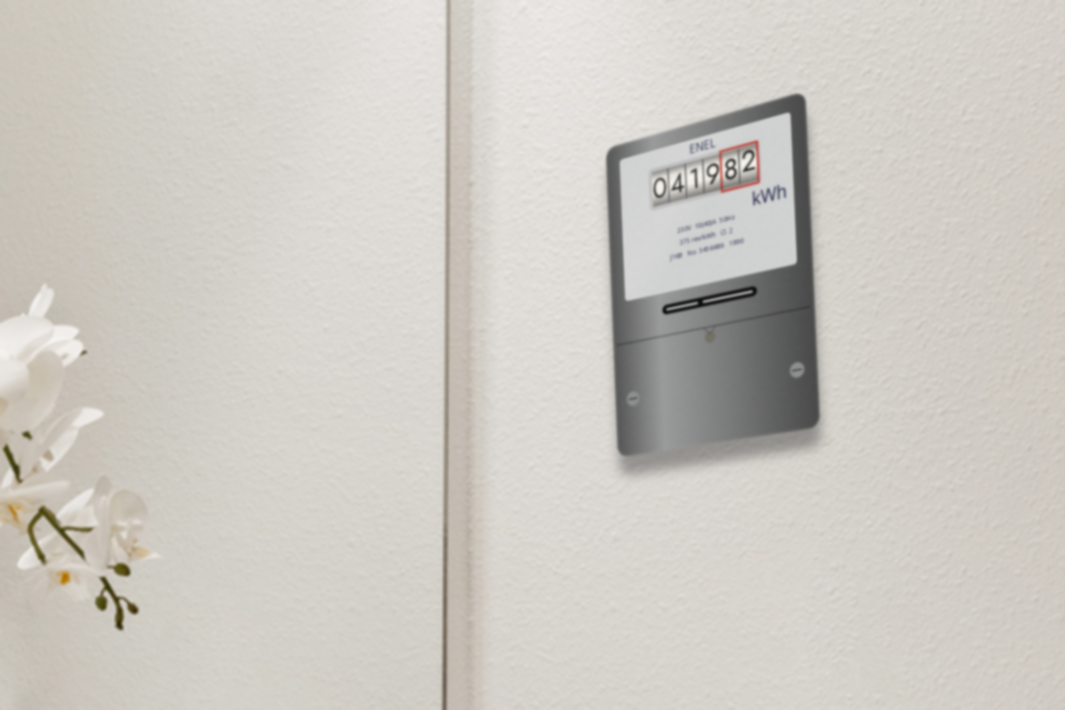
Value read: 419.82 kWh
